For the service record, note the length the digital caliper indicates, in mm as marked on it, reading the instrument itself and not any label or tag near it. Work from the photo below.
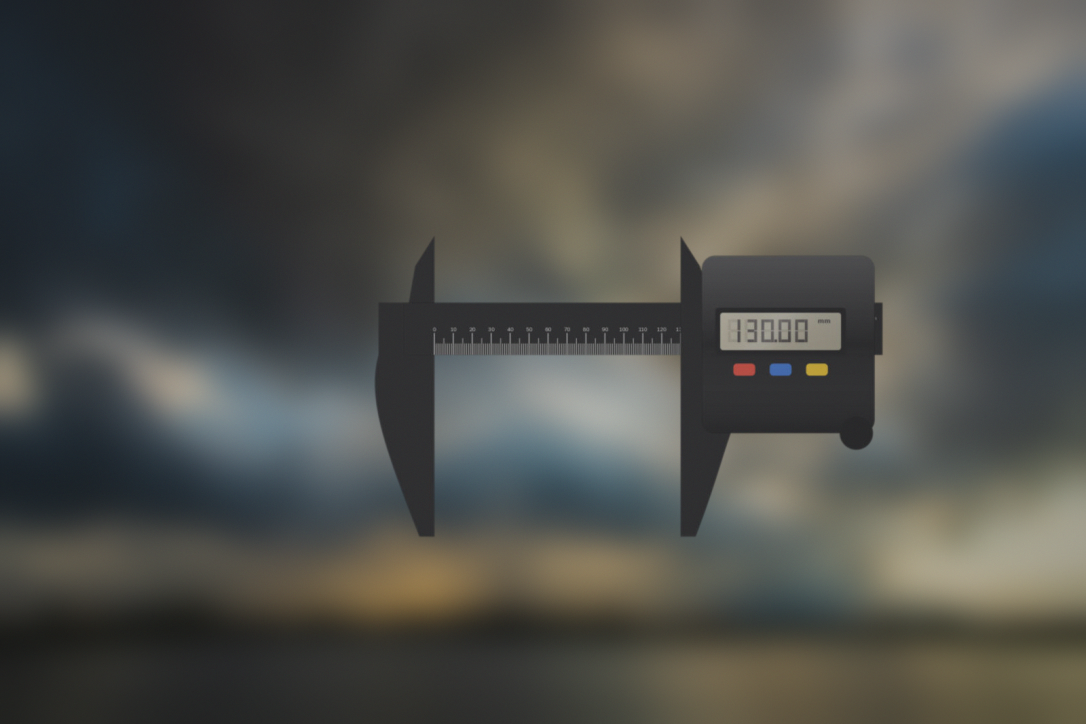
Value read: 130.00 mm
